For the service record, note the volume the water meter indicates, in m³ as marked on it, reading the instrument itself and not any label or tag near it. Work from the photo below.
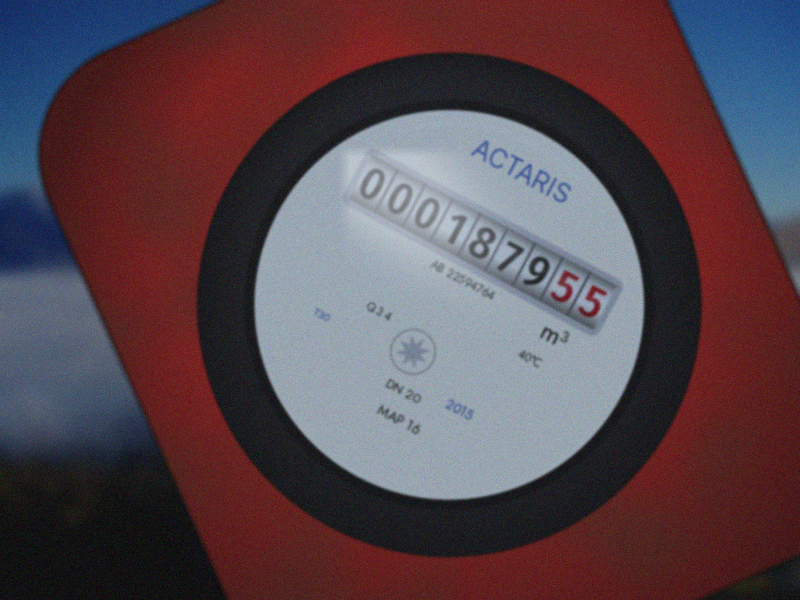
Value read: 1879.55 m³
